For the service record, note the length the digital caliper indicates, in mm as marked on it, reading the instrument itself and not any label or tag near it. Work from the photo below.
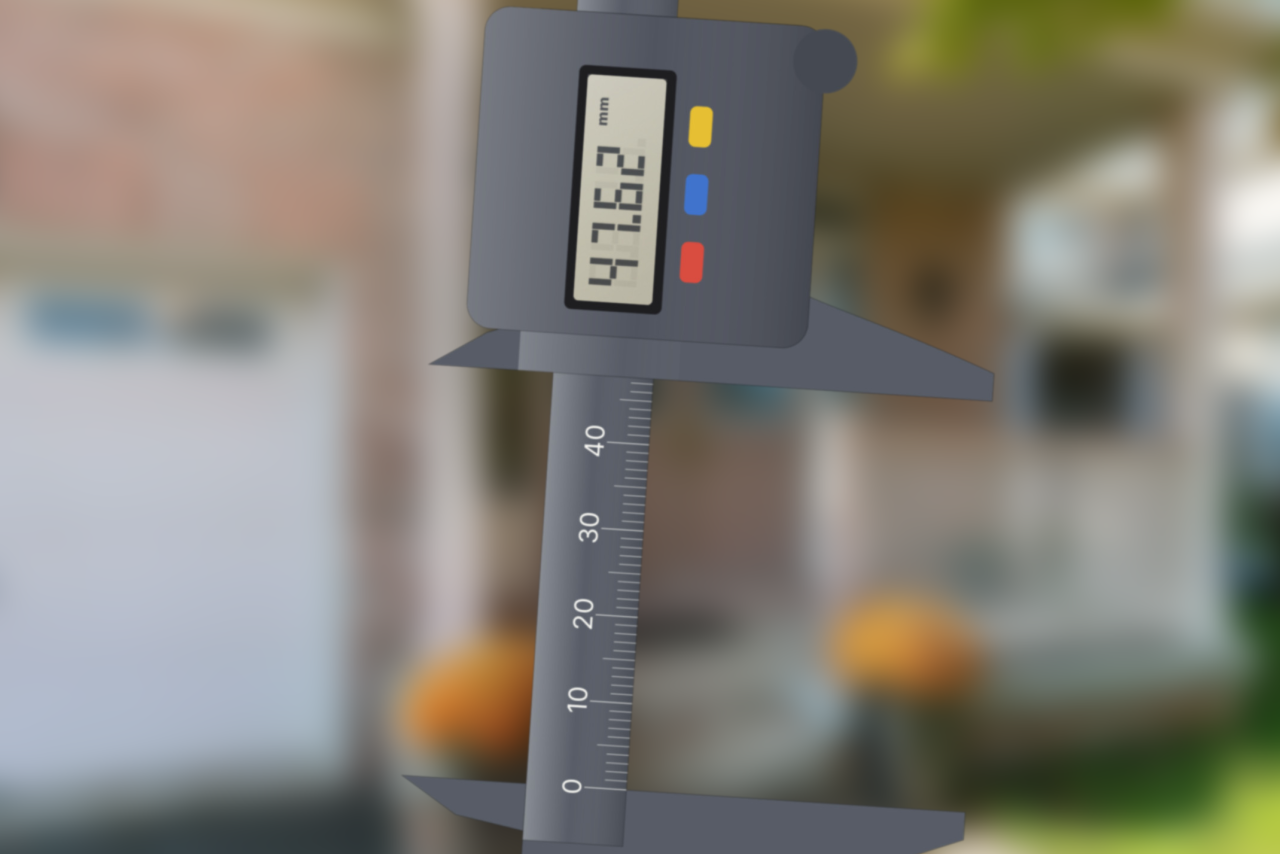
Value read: 47.62 mm
